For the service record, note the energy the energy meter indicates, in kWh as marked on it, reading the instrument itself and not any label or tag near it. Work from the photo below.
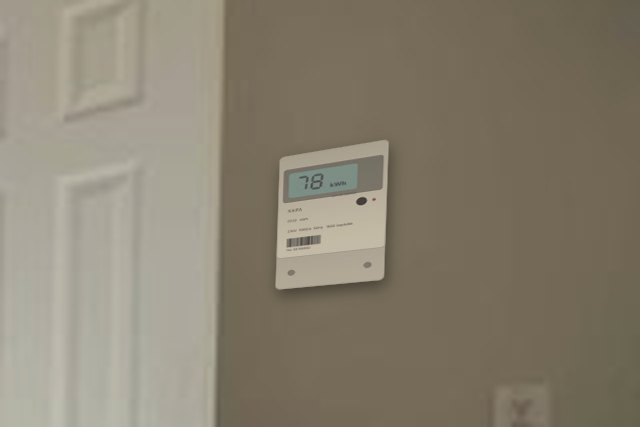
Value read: 78 kWh
